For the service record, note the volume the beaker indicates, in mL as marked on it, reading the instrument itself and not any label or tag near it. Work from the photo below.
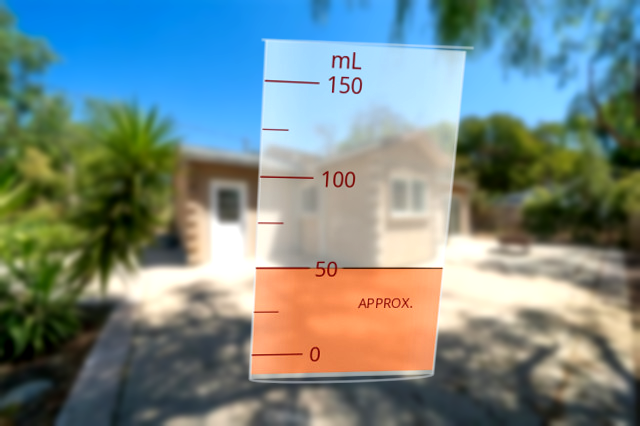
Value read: 50 mL
